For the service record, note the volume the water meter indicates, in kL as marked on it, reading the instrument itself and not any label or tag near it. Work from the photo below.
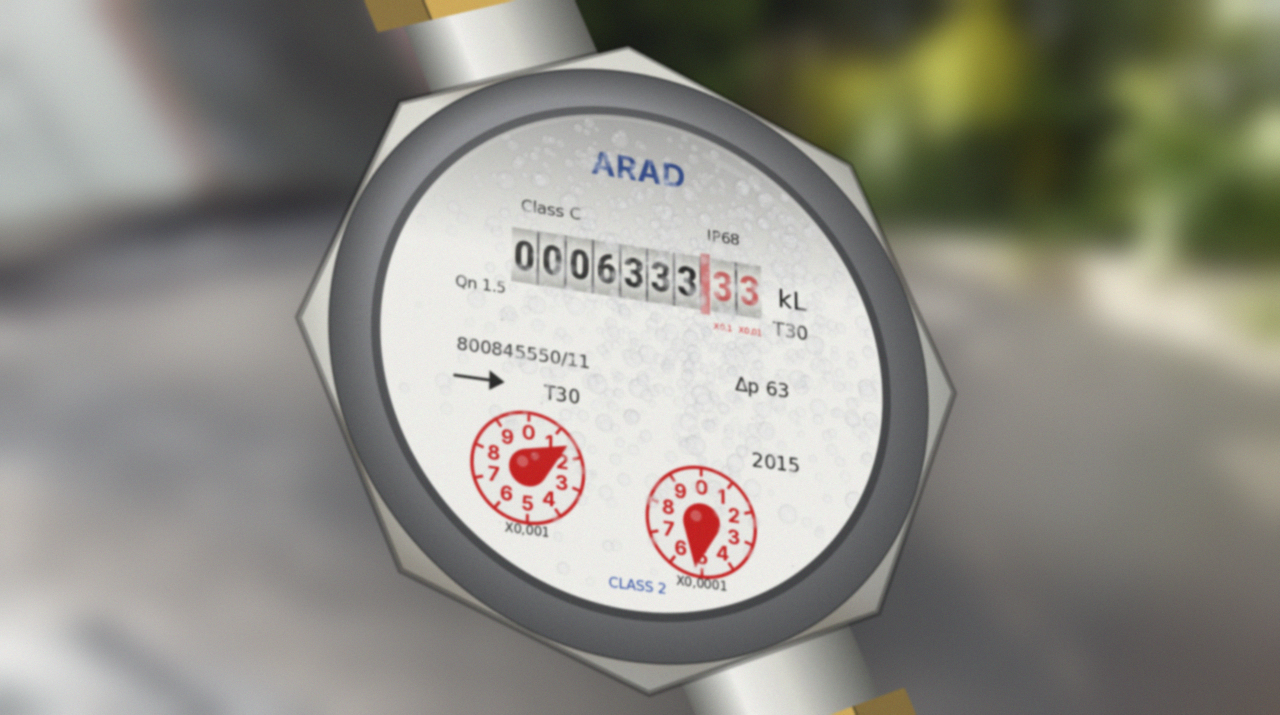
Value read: 6333.3315 kL
